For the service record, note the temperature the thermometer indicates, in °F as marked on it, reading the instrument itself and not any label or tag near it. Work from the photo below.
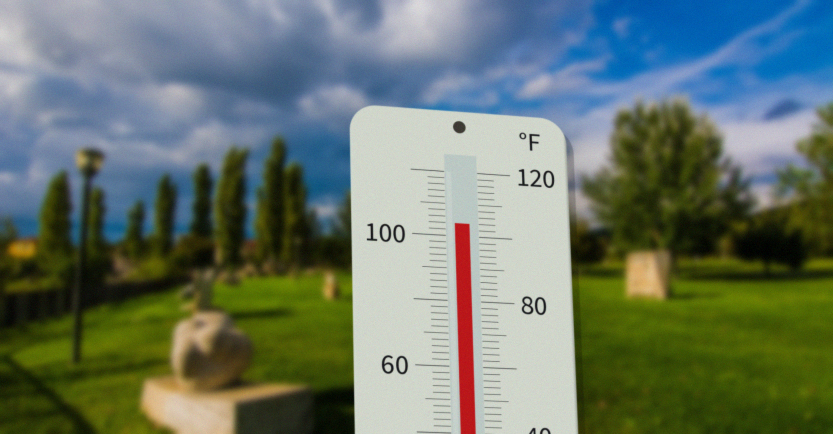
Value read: 104 °F
